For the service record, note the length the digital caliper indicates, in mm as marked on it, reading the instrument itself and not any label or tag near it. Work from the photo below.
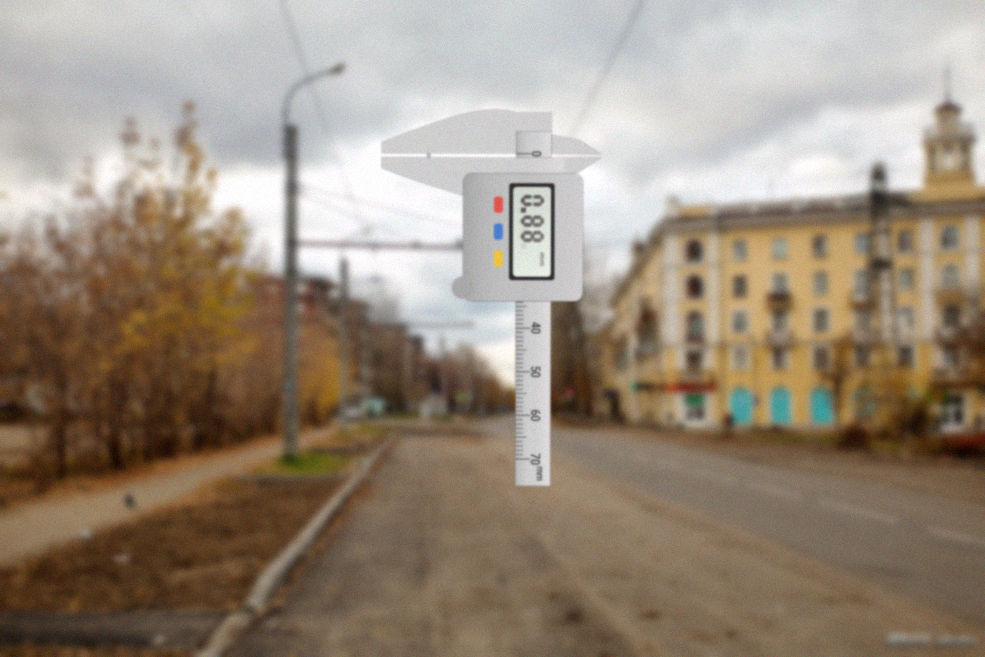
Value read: 0.88 mm
